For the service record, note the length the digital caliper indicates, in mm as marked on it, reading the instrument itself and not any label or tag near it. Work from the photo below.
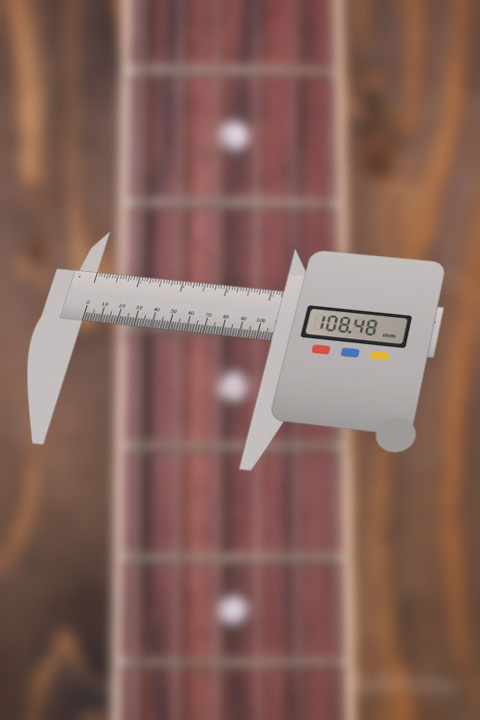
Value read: 108.48 mm
